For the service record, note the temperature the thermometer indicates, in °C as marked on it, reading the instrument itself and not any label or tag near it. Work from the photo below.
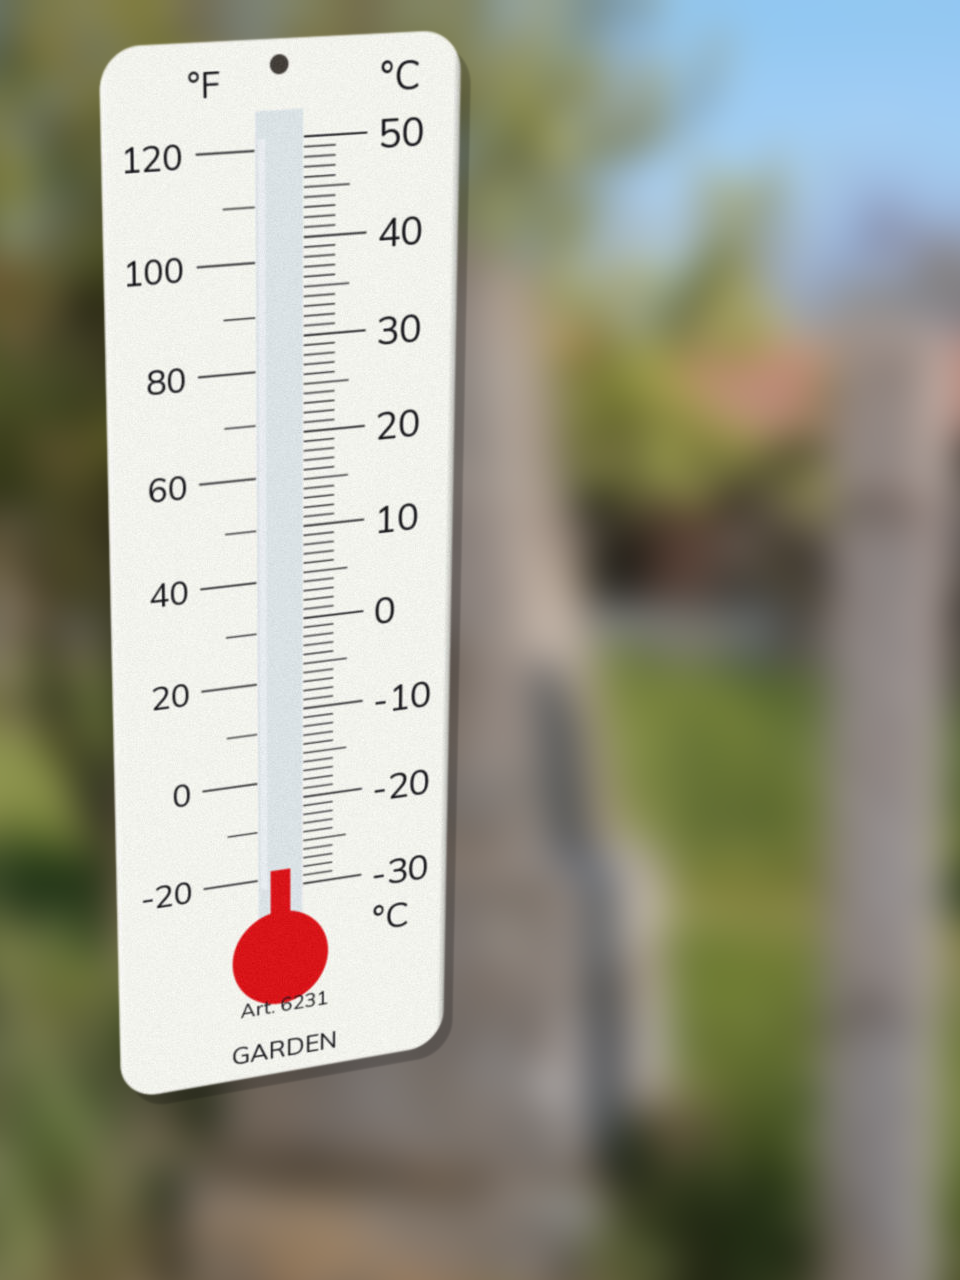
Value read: -28 °C
